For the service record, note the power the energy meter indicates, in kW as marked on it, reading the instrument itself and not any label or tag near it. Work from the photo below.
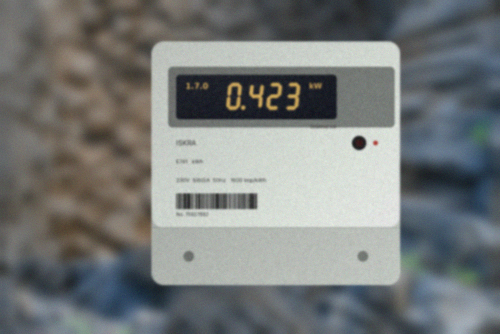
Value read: 0.423 kW
